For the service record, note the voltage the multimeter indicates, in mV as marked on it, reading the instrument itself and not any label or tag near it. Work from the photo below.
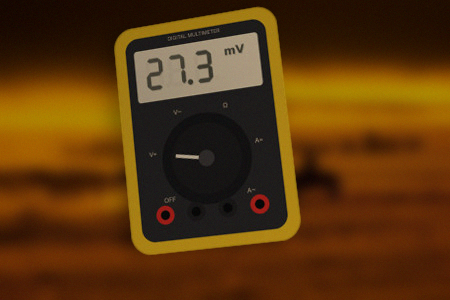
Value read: 27.3 mV
